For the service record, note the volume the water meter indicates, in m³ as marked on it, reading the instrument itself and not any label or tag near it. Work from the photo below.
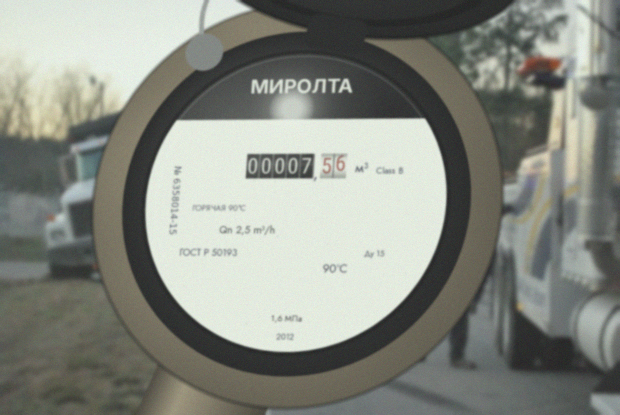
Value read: 7.56 m³
